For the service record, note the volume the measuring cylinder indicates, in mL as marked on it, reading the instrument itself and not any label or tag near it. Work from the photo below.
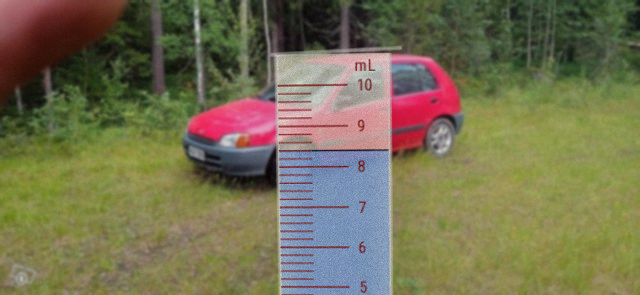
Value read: 8.4 mL
